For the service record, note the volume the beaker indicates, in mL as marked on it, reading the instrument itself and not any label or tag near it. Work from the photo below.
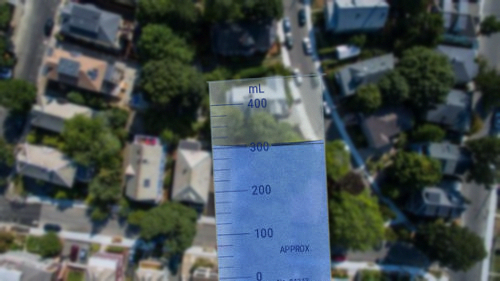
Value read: 300 mL
